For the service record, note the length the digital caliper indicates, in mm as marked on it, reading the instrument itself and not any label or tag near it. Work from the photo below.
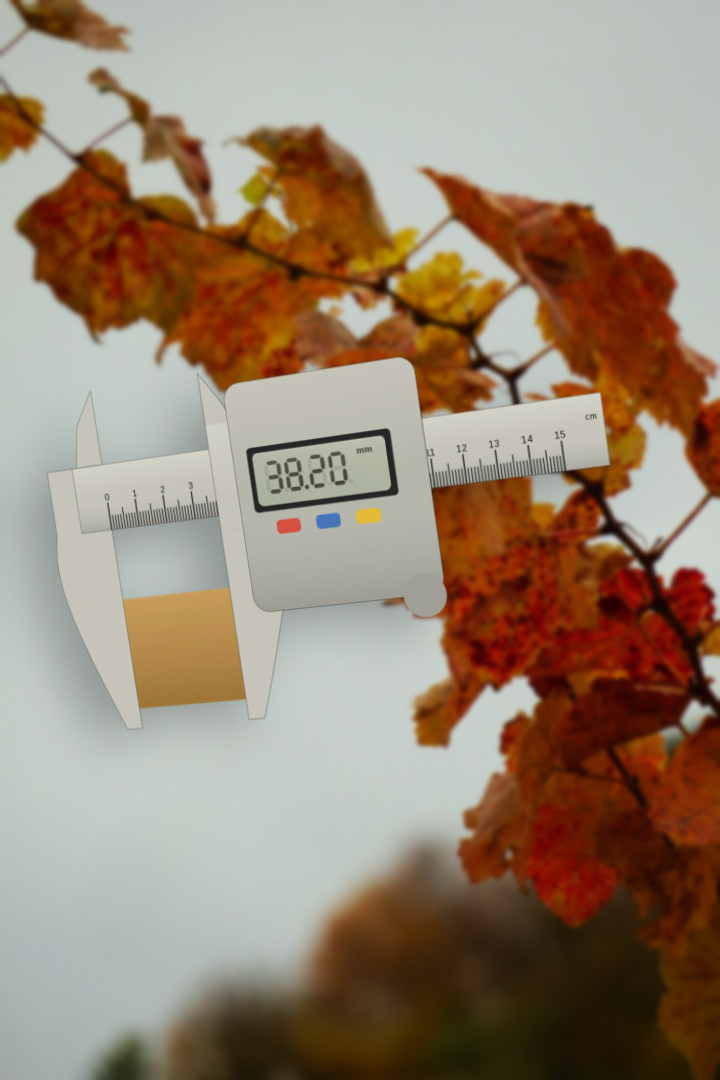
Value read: 38.20 mm
